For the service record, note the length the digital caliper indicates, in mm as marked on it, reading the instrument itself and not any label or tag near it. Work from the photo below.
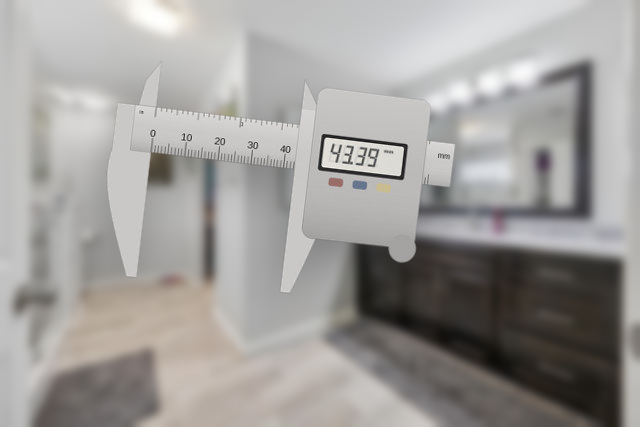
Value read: 43.39 mm
